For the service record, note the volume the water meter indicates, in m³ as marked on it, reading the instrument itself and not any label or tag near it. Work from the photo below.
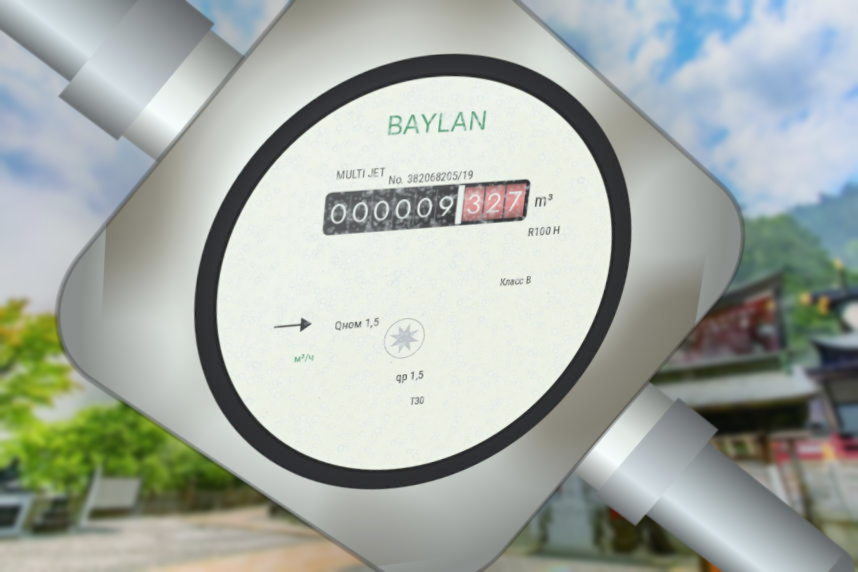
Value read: 9.327 m³
